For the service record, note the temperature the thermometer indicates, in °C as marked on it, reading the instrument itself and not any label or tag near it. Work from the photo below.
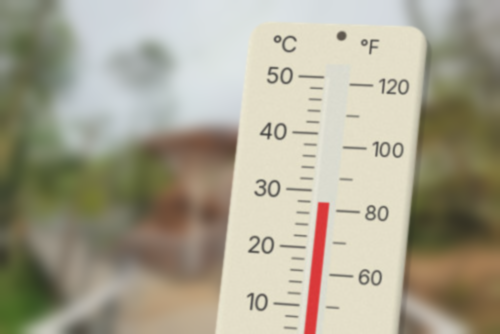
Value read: 28 °C
